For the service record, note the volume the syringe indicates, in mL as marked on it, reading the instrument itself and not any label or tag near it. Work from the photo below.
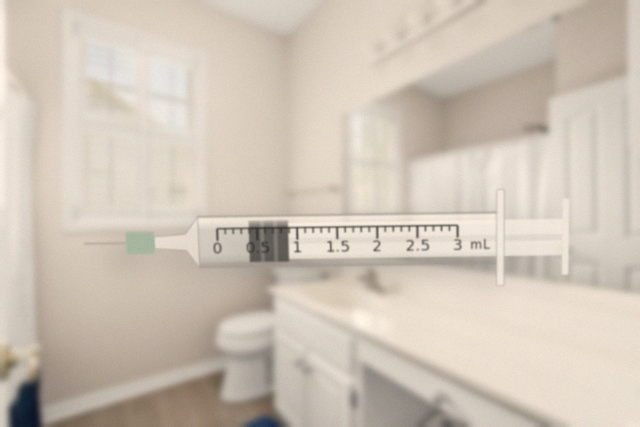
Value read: 0.4 mL
